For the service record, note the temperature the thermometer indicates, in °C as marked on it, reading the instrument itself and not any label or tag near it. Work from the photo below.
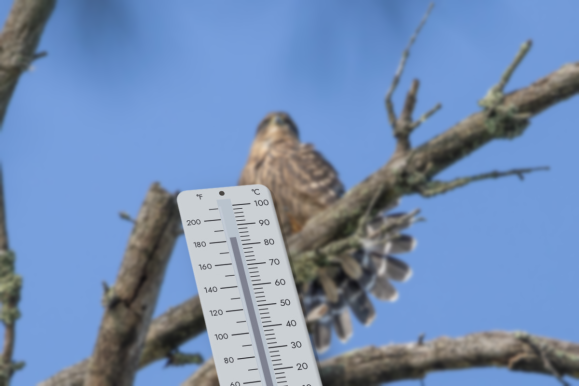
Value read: 84 °C
